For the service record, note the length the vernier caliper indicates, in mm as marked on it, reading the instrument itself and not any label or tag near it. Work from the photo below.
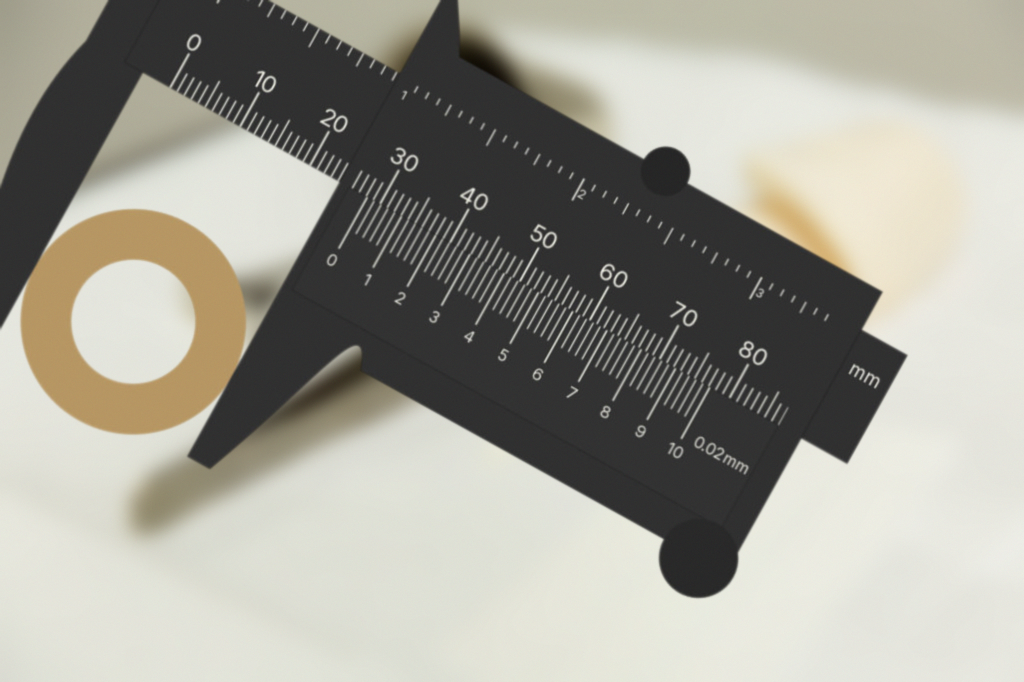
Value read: 28.2 mm
